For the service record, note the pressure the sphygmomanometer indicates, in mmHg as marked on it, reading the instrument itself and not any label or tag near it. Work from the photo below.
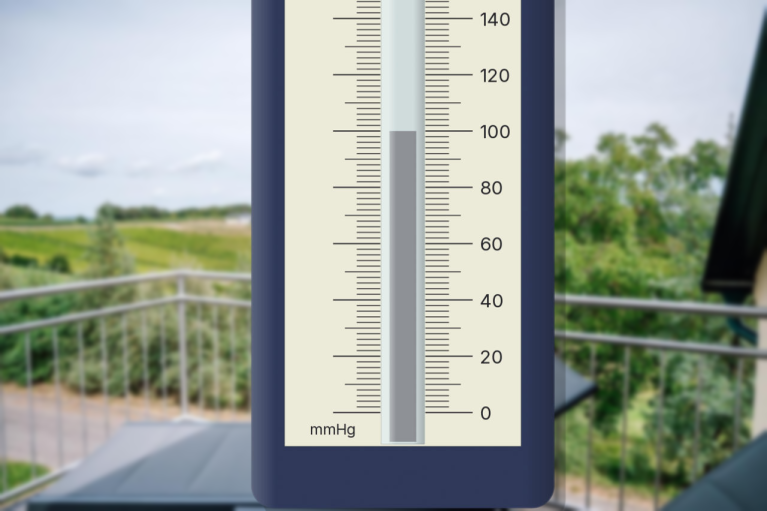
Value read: 100 mmHg
